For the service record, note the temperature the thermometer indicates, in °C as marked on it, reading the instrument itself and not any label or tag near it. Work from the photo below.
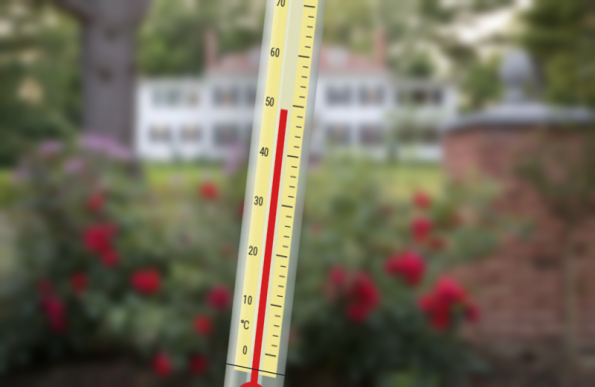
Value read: 49 °C
